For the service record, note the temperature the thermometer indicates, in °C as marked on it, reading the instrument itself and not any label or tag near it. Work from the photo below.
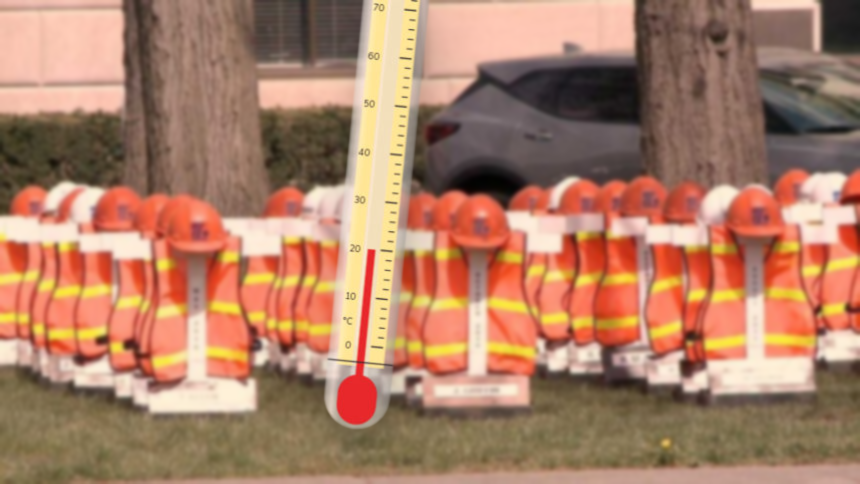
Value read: 20 °C
